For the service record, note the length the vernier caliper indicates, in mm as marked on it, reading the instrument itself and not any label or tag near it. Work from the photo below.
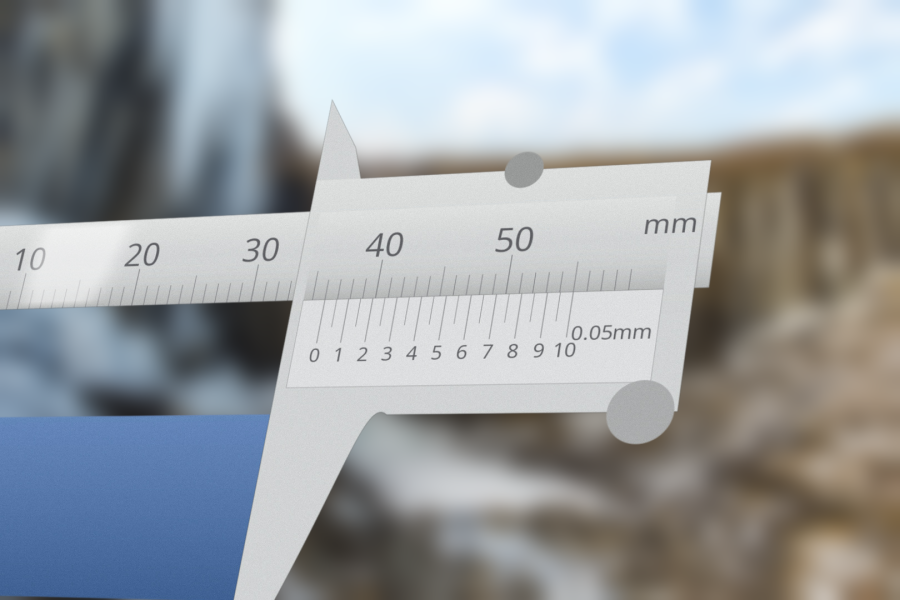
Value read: 36.0 mm
